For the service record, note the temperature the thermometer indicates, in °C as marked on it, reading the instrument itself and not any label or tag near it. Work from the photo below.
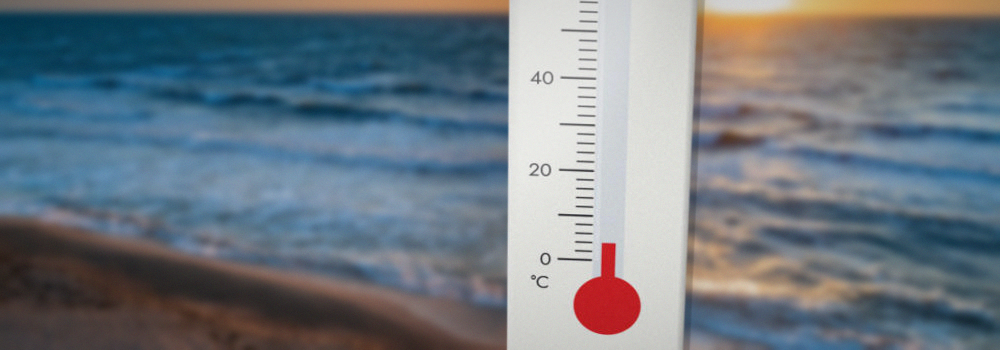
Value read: 4 °C
